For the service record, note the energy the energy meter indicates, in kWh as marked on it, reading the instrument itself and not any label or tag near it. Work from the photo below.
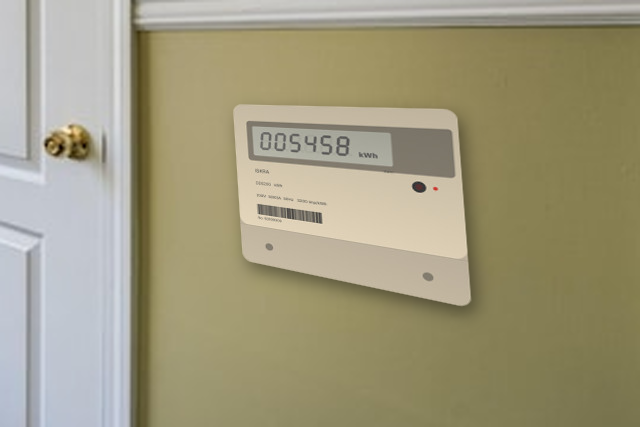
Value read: 5458 kWh
